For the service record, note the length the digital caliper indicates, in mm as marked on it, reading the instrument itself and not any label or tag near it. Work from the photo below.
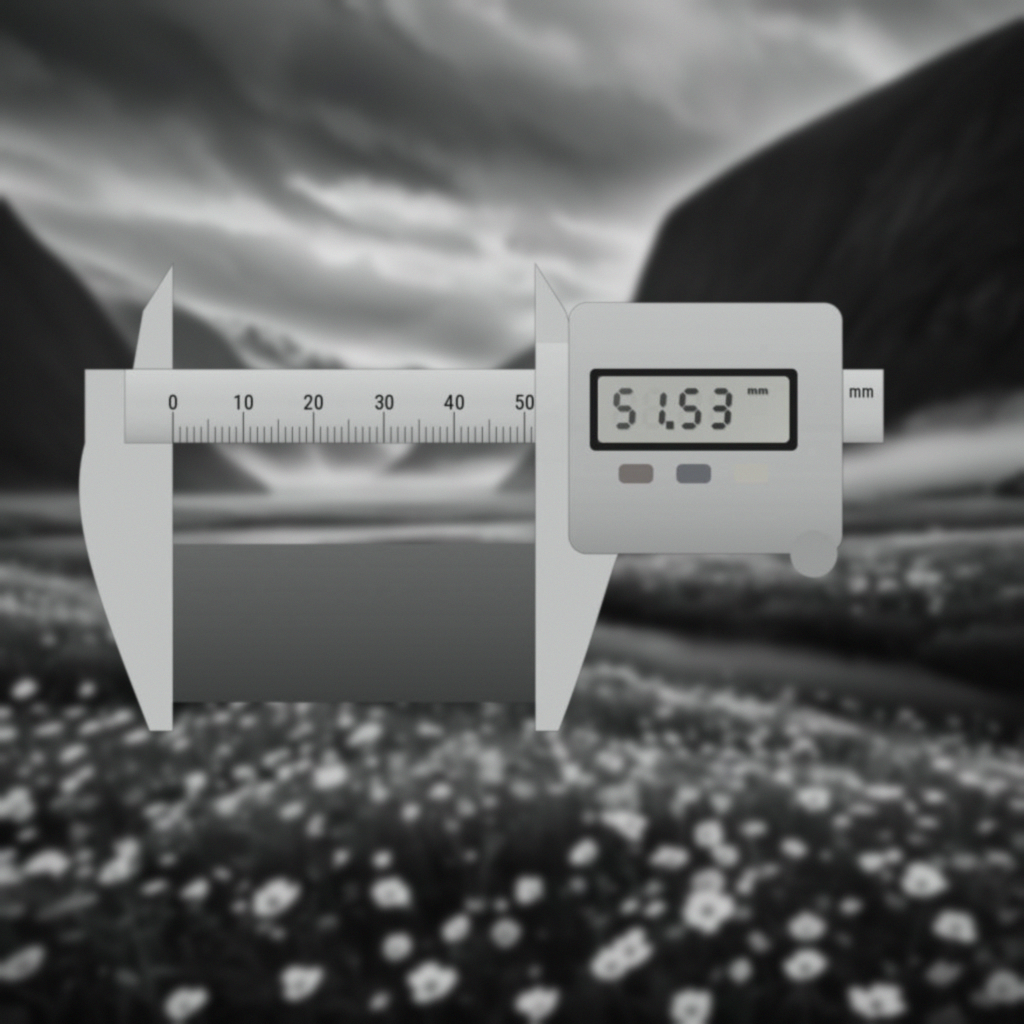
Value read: 51.53 mm
